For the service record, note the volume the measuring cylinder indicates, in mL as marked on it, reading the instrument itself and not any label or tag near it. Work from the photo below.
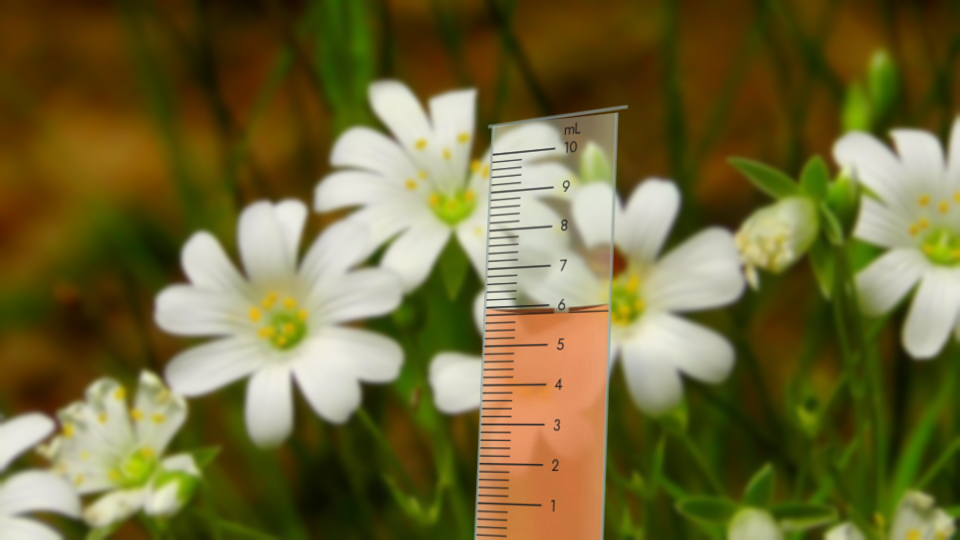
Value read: 5.8 mL
